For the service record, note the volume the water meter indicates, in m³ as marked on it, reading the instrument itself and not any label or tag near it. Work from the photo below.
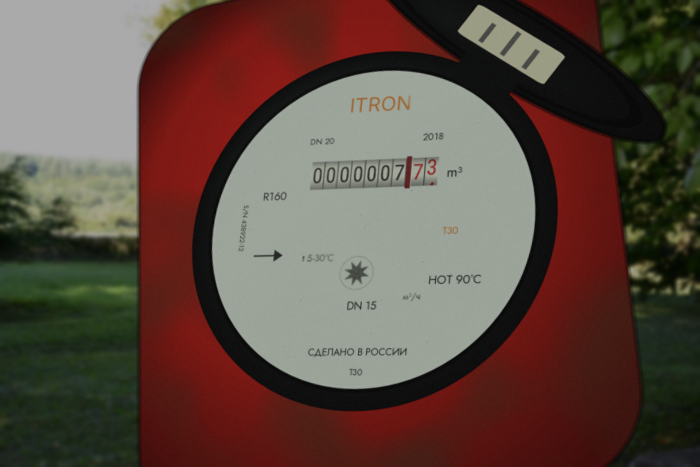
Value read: 7.73 m³
